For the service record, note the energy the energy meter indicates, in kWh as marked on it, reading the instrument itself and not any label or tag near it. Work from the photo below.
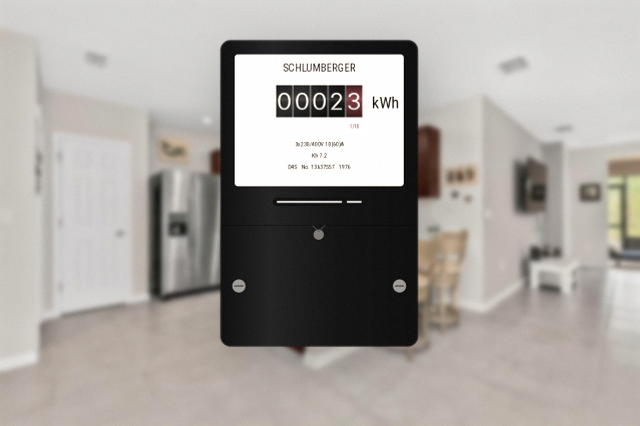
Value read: 2.3 kWh
